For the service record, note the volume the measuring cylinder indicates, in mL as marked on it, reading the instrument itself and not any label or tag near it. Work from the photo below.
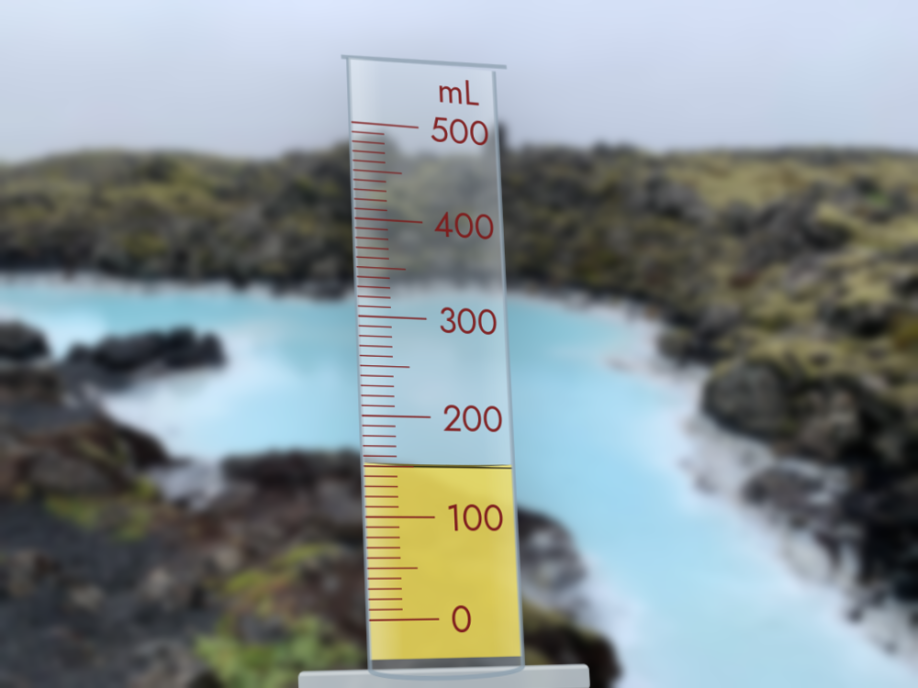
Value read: 150 mL
